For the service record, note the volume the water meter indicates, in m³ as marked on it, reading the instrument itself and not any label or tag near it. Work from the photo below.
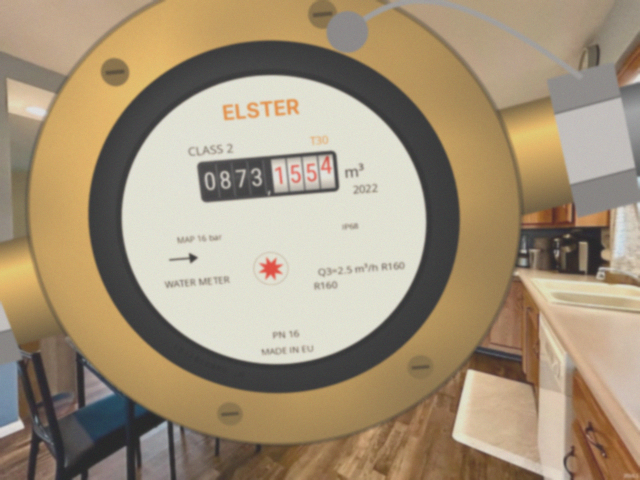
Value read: 873.1554 m³
